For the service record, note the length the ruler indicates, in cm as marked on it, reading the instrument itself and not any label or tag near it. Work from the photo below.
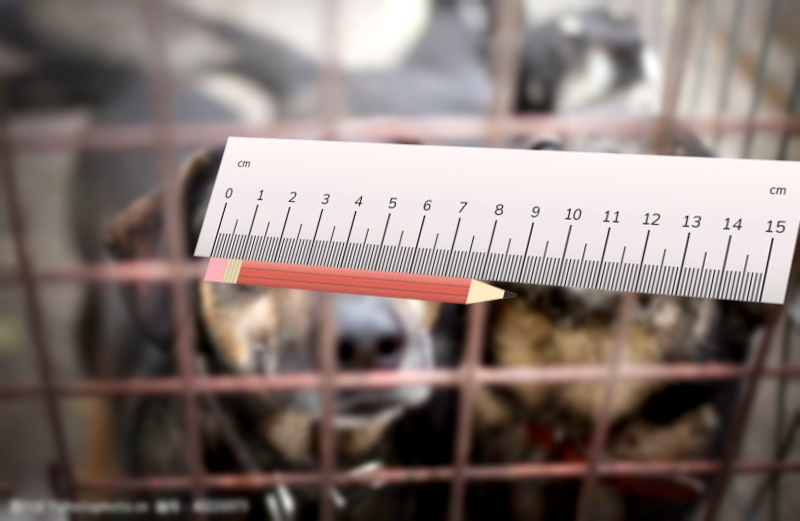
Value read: 9 cm
